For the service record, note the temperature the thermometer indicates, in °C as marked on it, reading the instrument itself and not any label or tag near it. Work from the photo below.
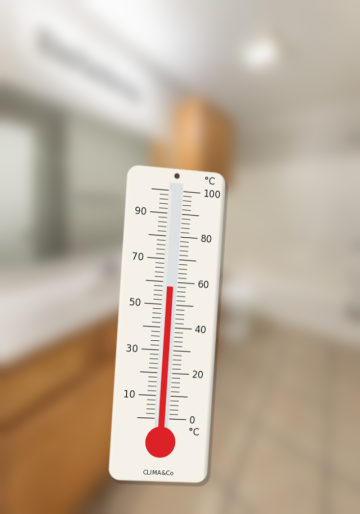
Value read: 58 °C
